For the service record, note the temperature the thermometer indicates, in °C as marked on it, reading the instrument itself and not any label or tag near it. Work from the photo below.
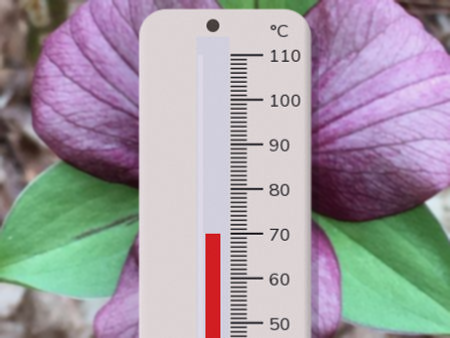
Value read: 70 °C
